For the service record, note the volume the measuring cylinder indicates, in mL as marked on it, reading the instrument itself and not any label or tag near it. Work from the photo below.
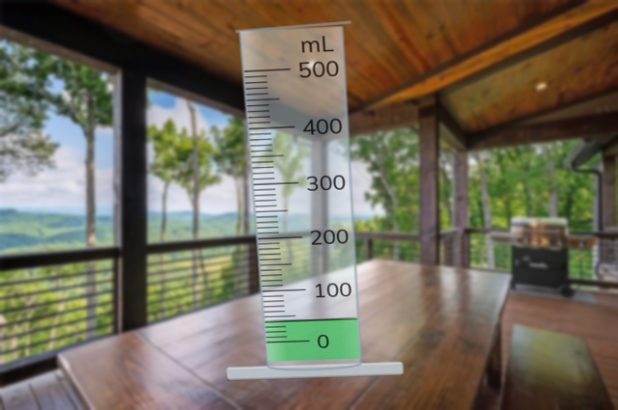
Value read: 40 mL
